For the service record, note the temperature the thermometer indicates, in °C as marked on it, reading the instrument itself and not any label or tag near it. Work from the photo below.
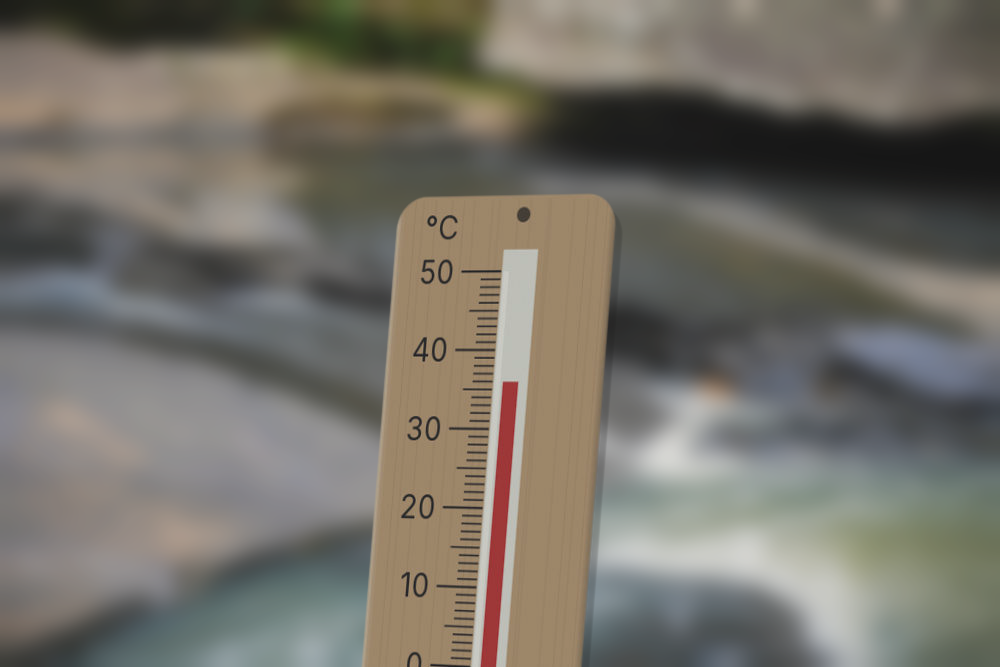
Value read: 36 °C
